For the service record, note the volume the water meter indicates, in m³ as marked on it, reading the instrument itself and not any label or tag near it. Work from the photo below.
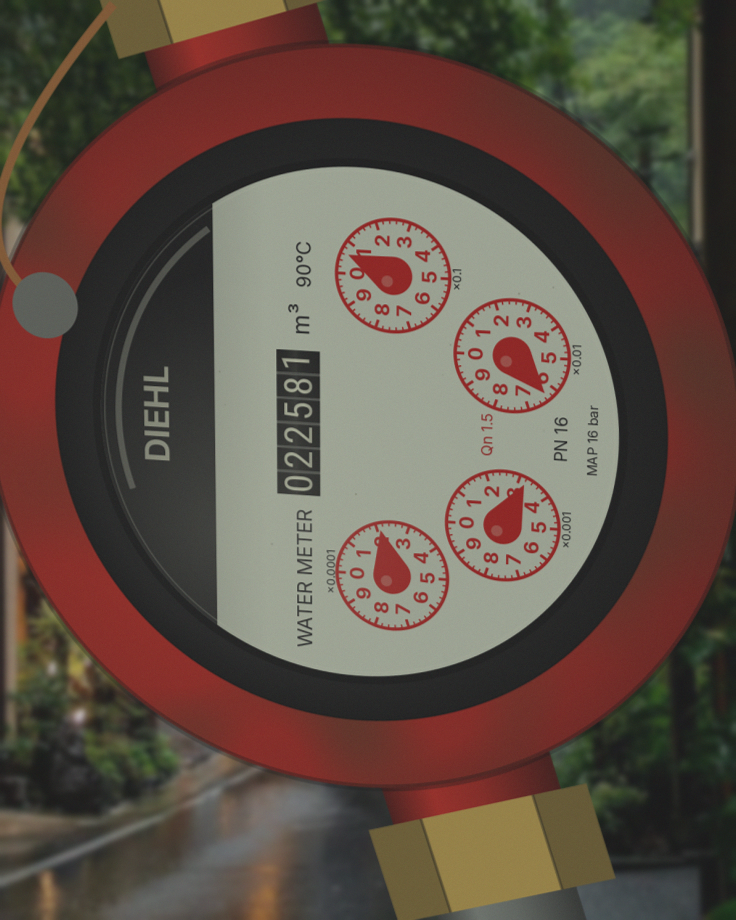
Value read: 22581.0632 m³
